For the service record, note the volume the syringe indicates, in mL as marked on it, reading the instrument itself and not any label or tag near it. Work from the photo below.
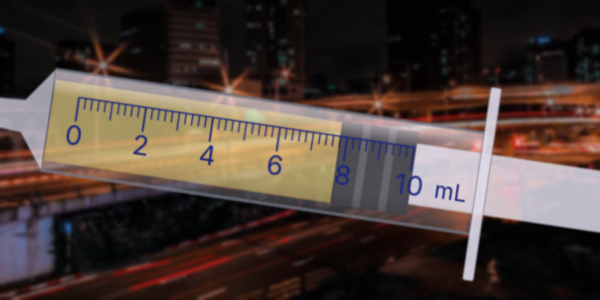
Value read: 7.8 mL
